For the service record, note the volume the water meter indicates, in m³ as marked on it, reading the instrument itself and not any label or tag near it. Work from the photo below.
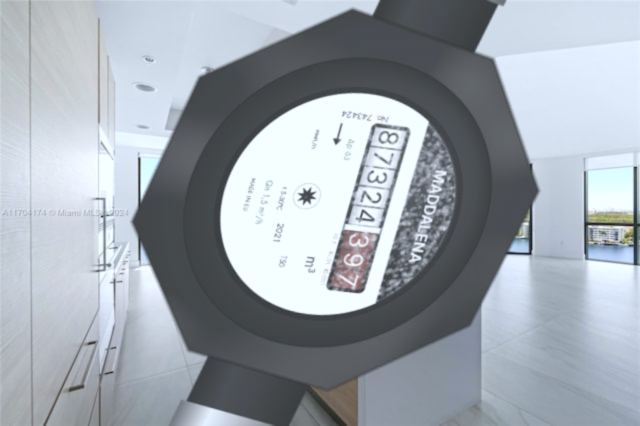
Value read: 87324.397 m³
